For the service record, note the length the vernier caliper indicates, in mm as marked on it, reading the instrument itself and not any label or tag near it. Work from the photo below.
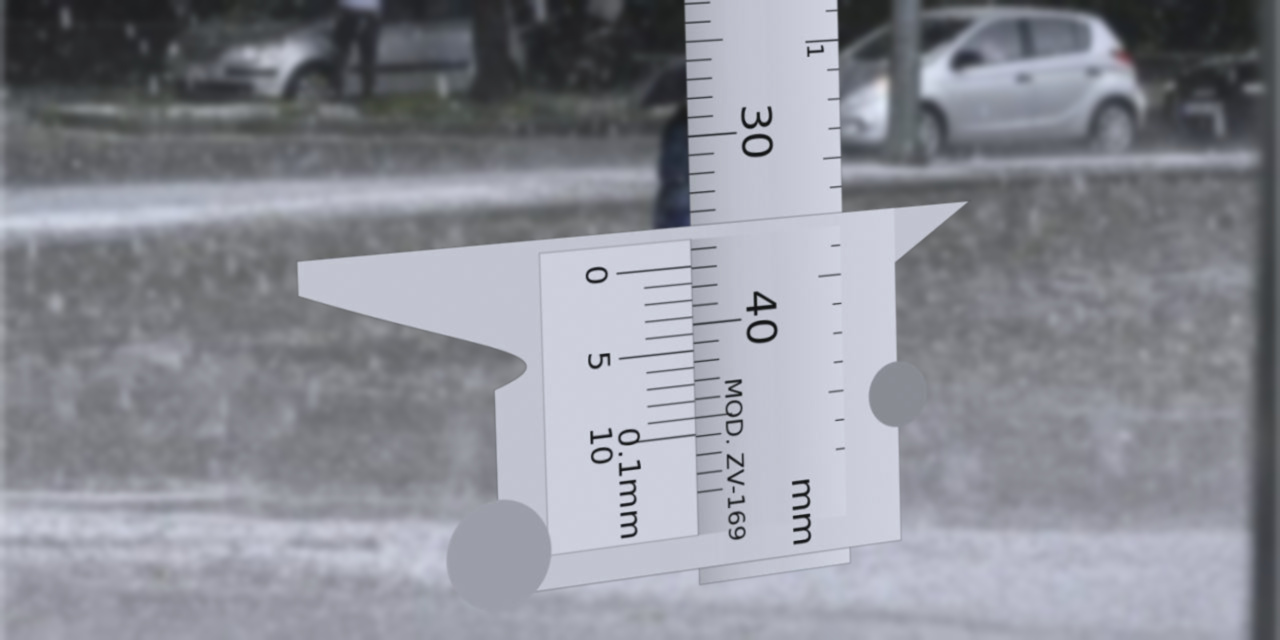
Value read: 36.9 mm
